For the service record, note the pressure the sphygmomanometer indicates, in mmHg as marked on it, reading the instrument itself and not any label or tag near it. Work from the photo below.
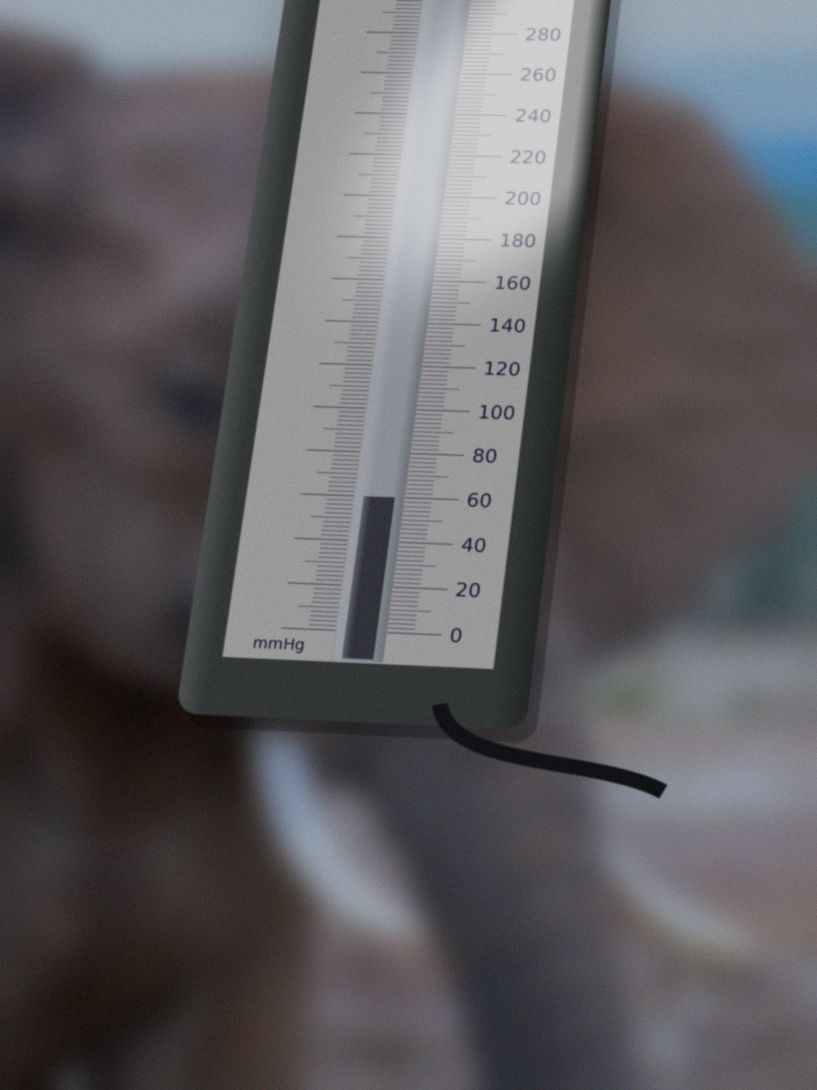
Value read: 60 mmHg
